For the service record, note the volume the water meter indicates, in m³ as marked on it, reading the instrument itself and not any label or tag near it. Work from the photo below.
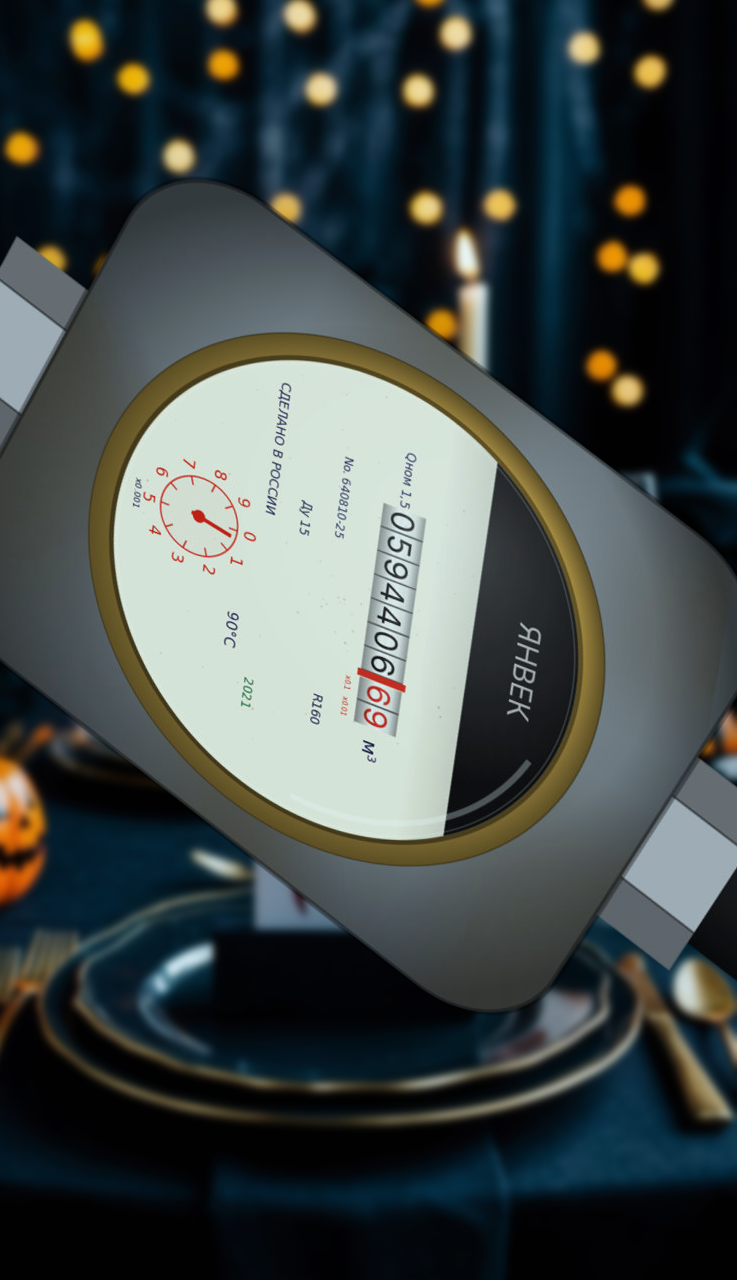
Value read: 594406.690 m³
